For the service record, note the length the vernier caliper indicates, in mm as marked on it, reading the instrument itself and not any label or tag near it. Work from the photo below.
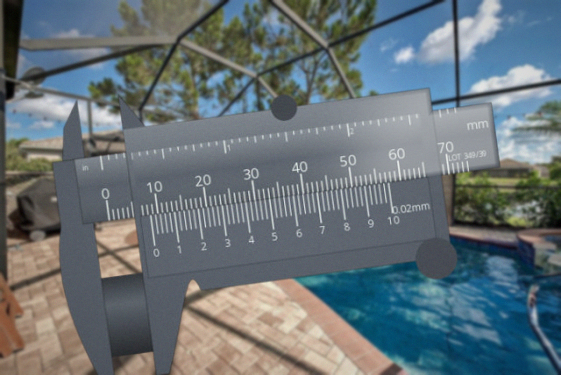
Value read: 8.5 mm
